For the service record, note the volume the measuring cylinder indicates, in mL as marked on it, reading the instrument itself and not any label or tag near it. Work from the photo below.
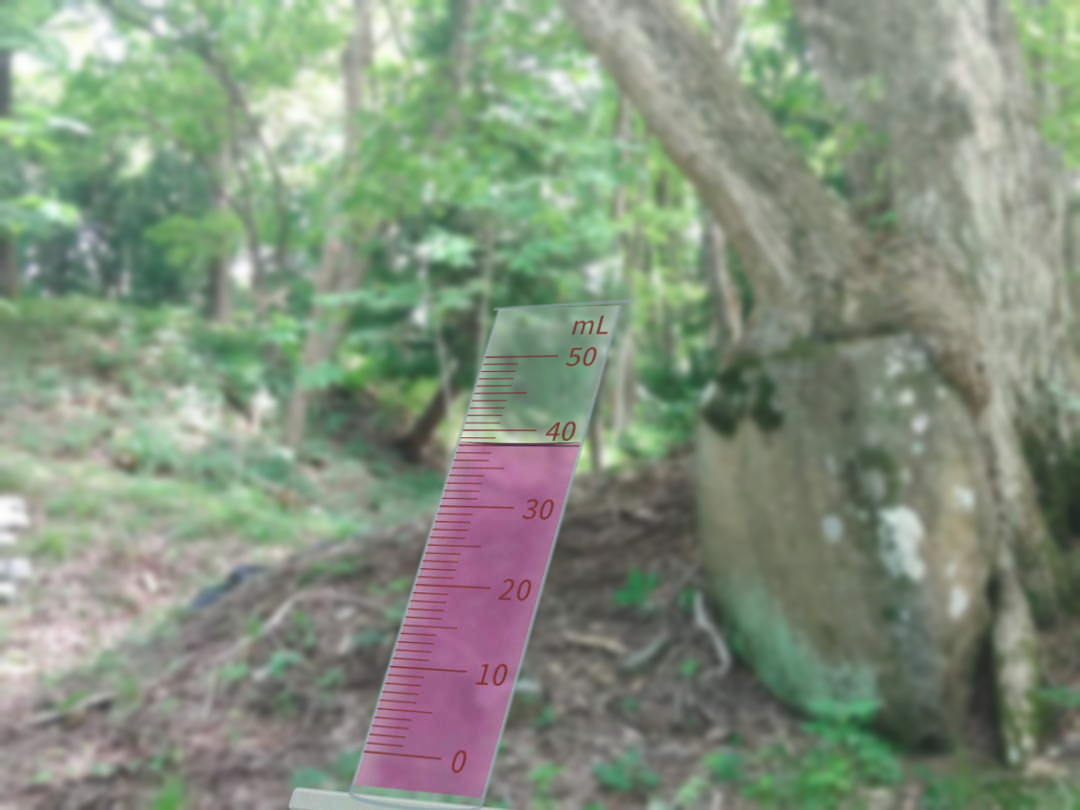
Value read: 38 mL
